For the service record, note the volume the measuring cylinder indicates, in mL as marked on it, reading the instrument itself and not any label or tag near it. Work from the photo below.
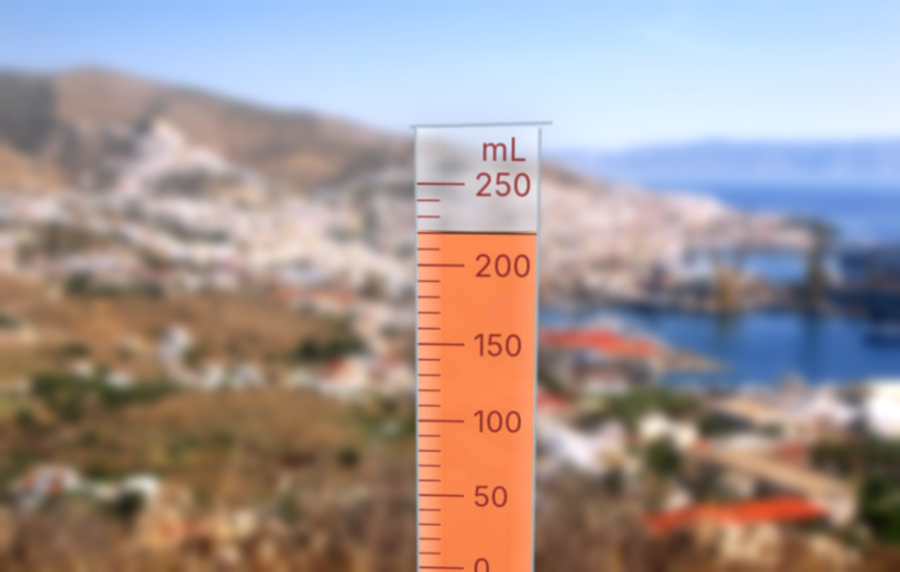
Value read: 220 mL
